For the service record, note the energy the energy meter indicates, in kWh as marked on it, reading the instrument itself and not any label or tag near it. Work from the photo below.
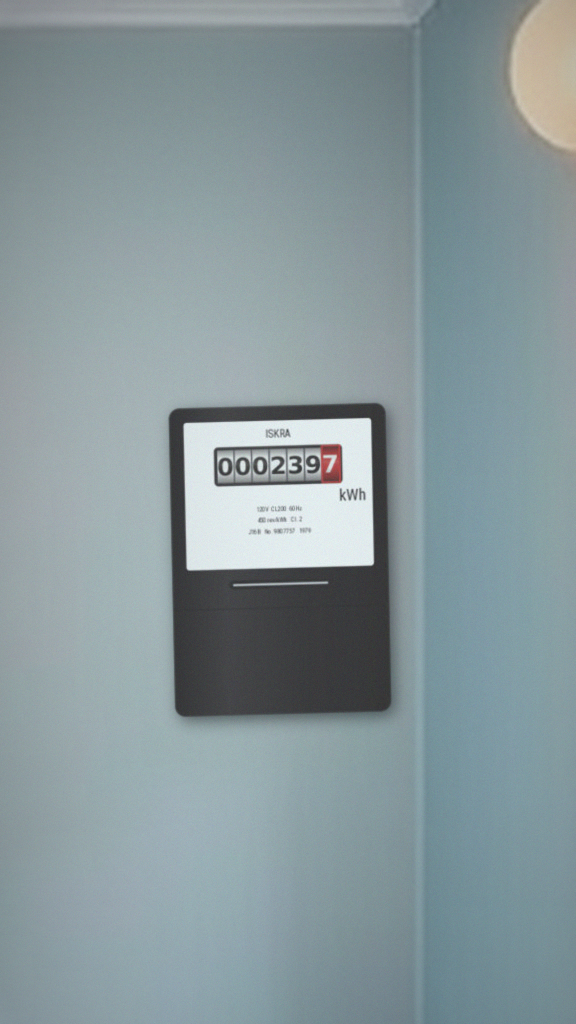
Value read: 239.7 kWh
